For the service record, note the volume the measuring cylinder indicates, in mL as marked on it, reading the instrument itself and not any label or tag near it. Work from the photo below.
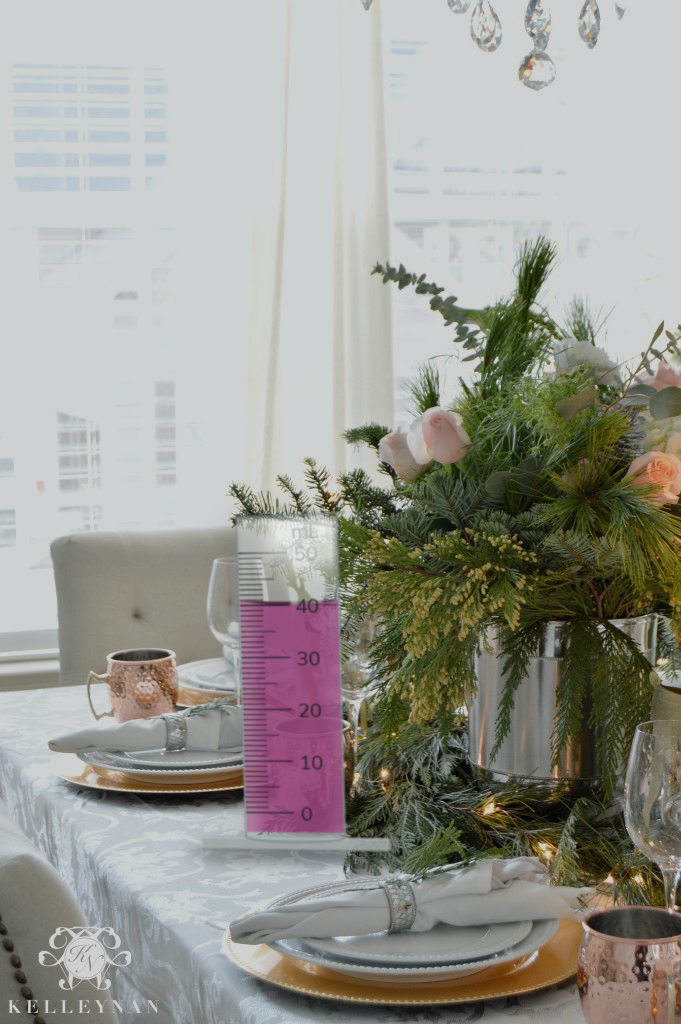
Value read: 40 mL
